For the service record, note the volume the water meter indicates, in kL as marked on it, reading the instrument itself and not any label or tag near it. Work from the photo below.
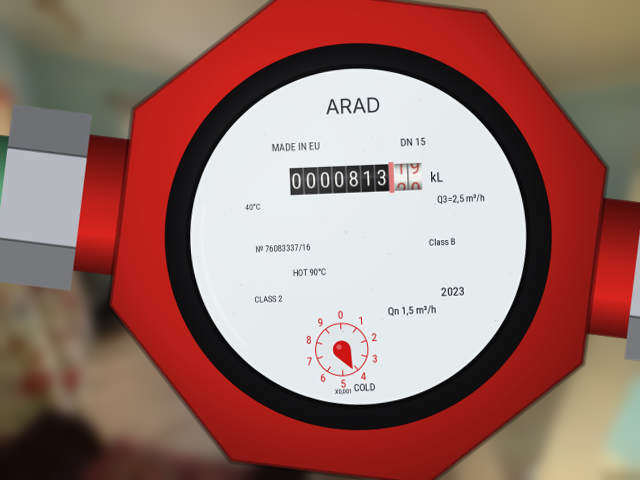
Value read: 813.194 kL
